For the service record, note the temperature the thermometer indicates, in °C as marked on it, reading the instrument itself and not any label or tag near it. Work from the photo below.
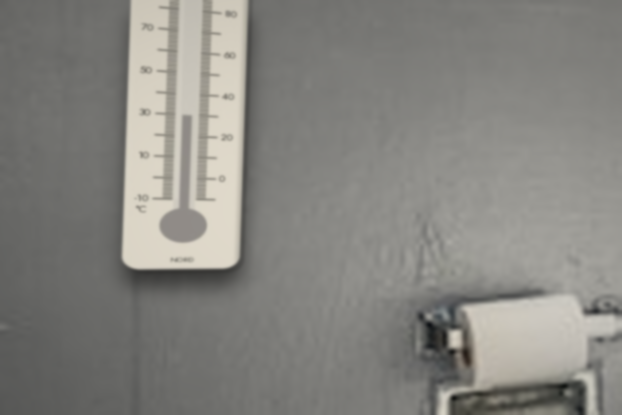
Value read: 30 °C
